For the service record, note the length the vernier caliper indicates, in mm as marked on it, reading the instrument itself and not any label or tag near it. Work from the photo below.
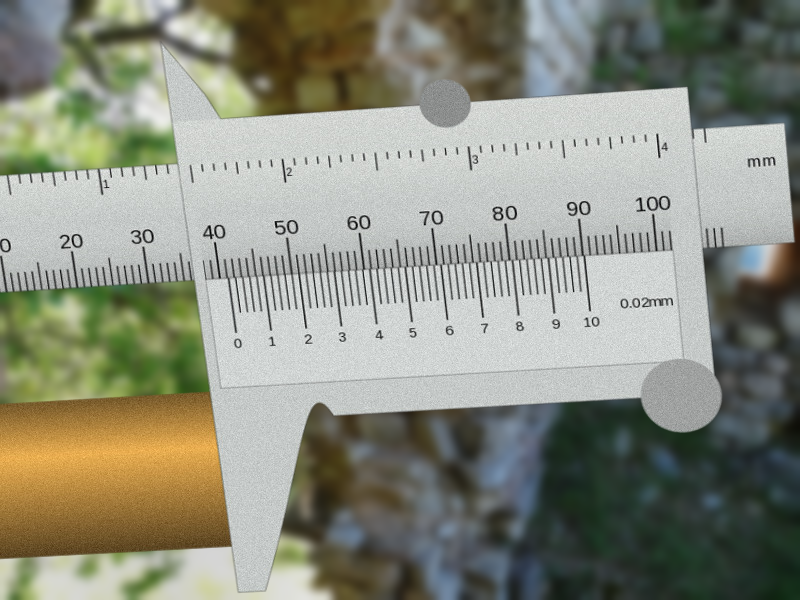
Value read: 41.2 mm
